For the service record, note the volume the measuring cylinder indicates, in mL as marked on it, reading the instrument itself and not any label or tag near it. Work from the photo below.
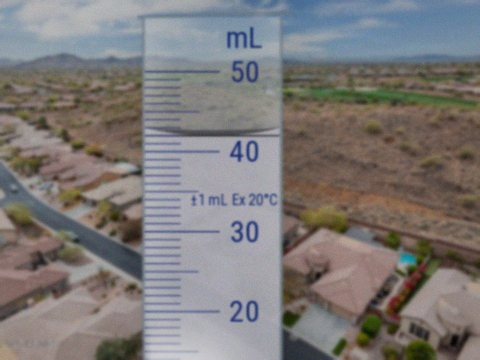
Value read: 42 mL
